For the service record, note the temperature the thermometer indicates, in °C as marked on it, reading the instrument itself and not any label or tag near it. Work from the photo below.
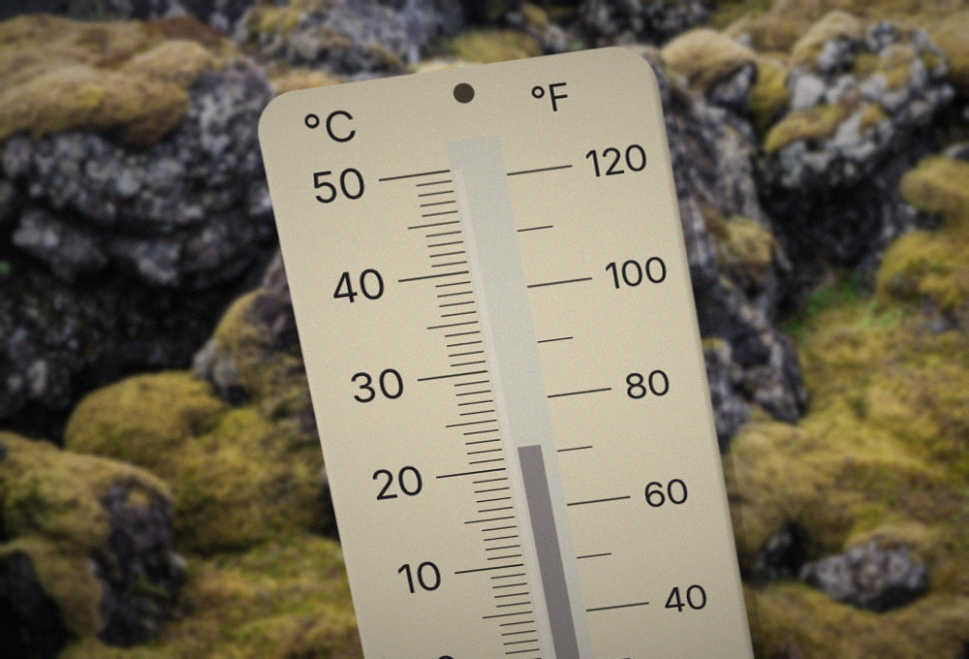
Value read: 22 °C
